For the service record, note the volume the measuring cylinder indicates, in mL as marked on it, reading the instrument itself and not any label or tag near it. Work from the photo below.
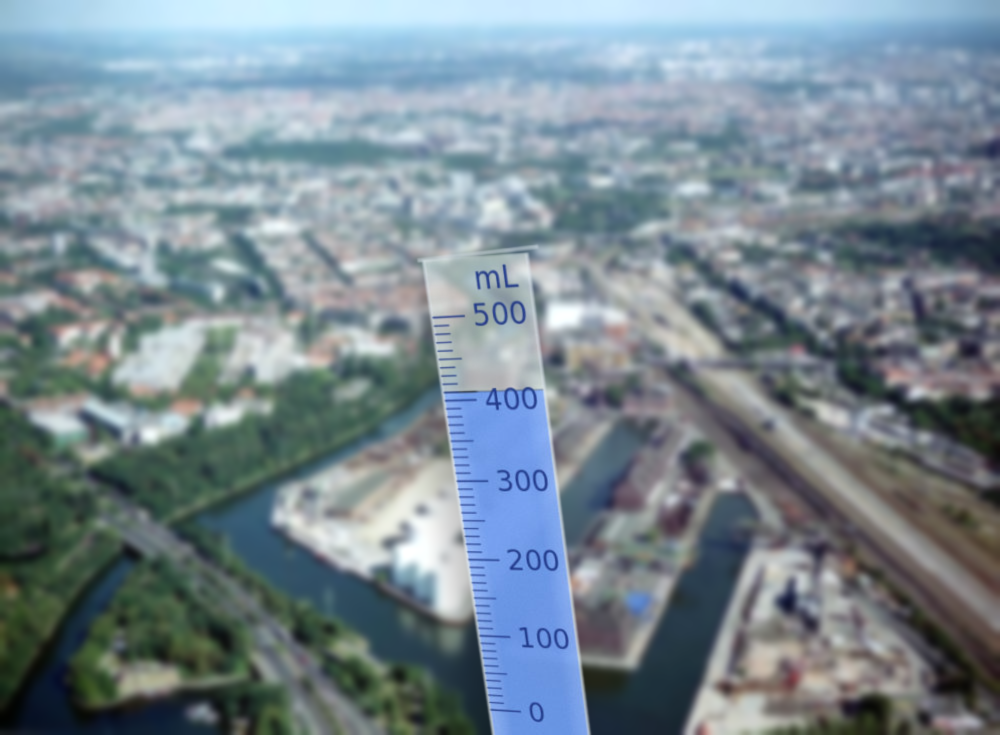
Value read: 410 mL
